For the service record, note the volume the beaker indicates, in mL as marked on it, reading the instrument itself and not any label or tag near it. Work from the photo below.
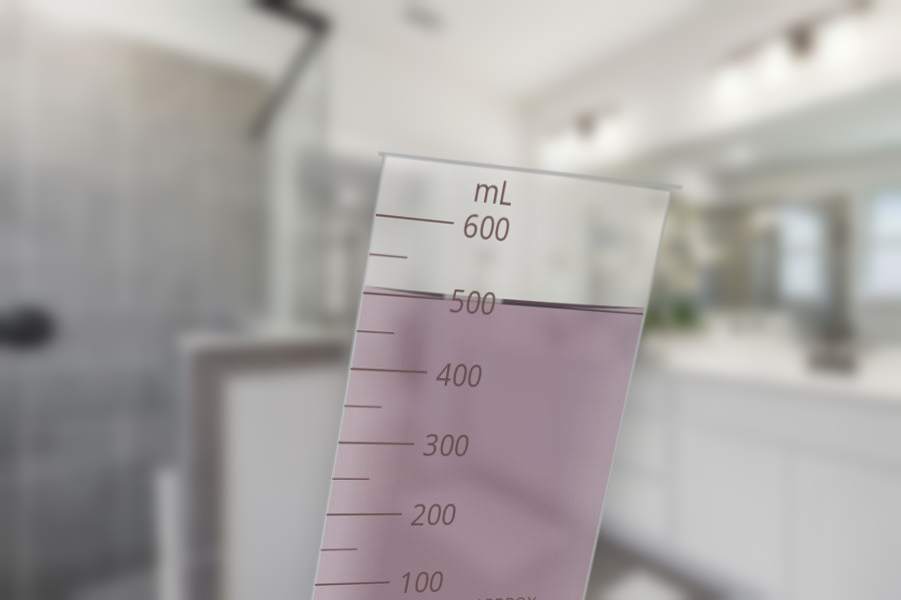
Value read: 500 mL
